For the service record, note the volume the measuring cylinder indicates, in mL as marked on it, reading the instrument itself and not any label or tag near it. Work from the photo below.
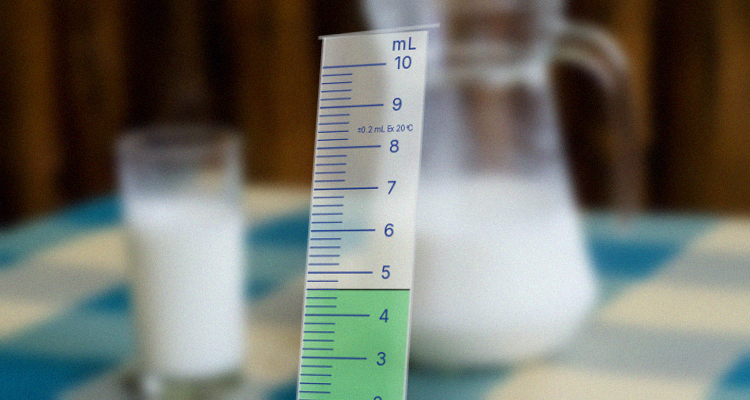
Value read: 4.6 mL
